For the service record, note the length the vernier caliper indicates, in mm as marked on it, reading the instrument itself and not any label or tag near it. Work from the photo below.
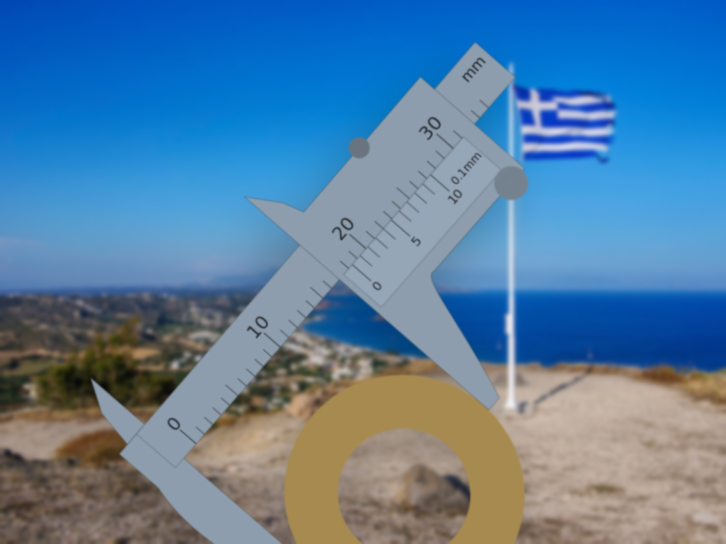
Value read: 18.4 mm
